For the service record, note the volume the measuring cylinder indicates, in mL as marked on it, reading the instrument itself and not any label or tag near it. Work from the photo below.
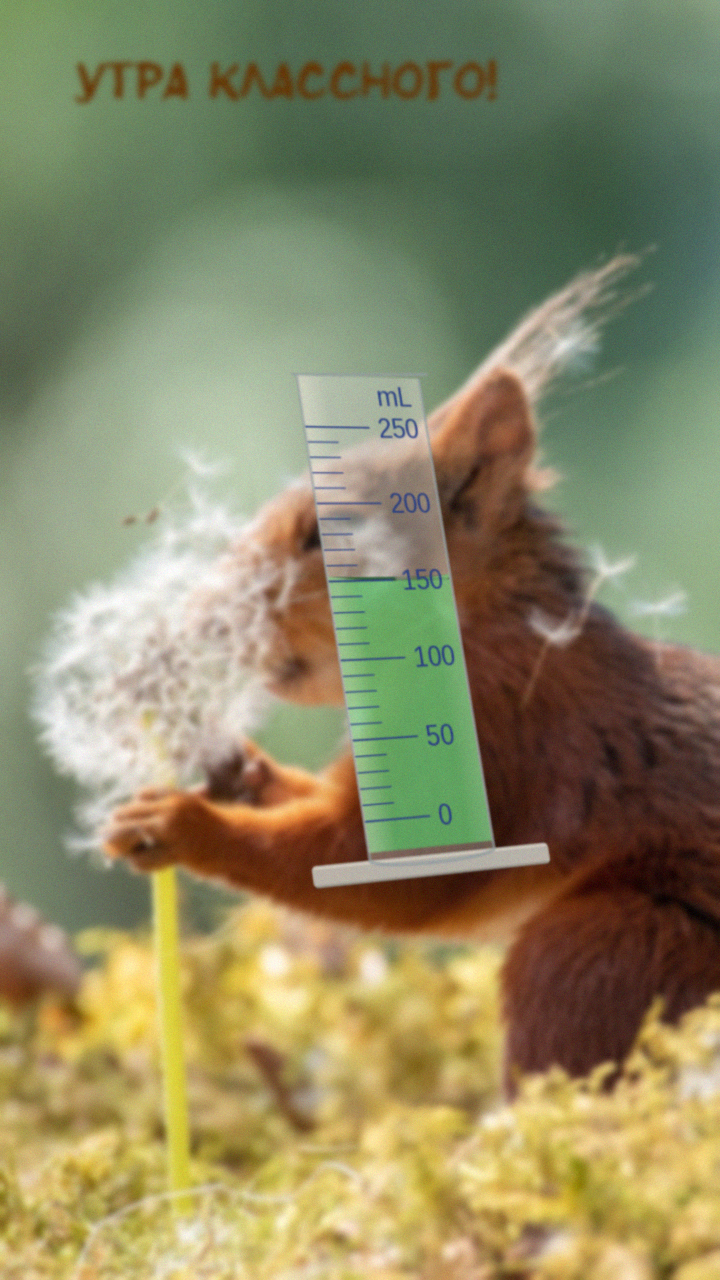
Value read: 150 mL
